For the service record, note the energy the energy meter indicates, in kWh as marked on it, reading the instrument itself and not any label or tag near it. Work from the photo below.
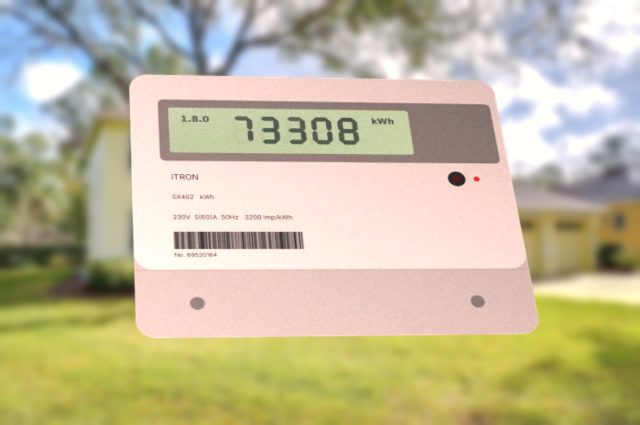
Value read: 73308 kWh
